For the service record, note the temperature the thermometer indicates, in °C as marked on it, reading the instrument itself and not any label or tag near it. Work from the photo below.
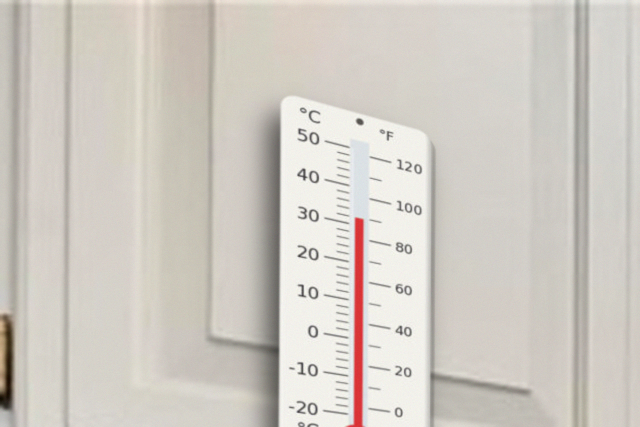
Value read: 32 °C
